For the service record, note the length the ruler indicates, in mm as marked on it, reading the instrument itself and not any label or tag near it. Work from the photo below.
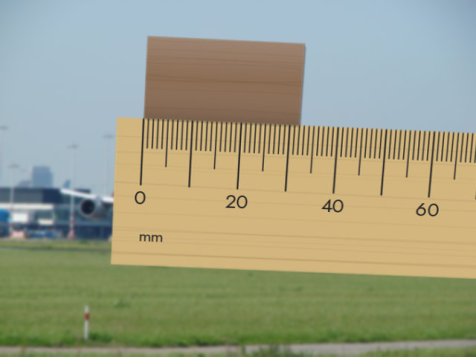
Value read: 32 mm
